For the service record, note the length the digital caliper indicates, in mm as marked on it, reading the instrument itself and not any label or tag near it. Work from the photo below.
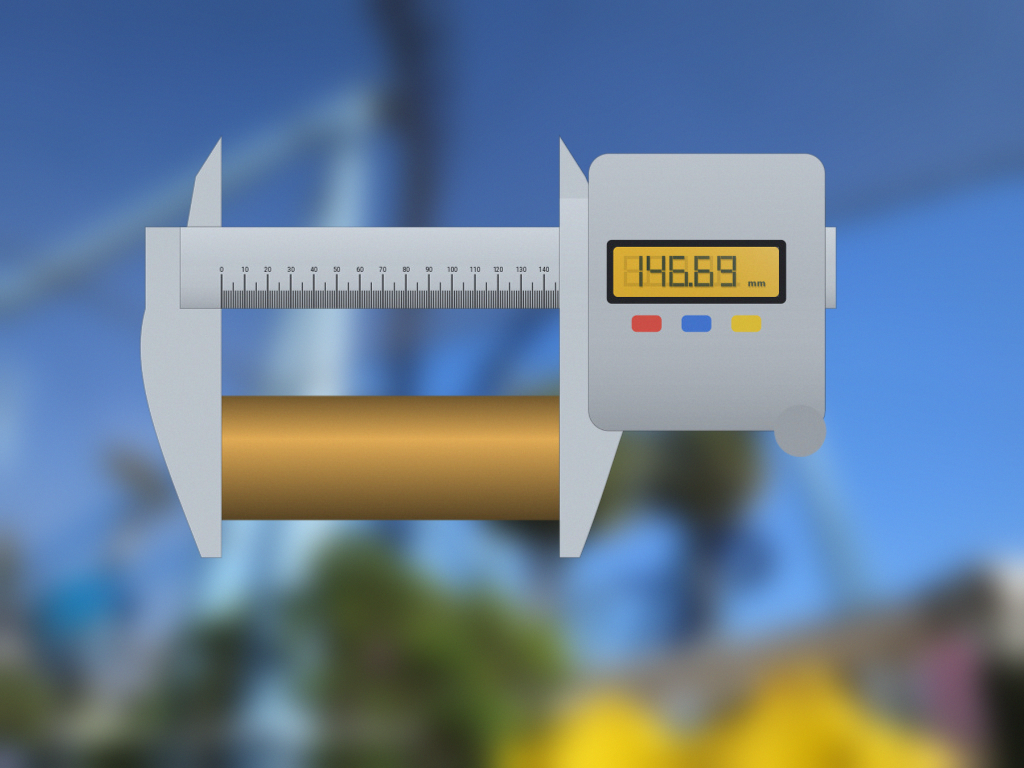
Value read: 146.69 mm
